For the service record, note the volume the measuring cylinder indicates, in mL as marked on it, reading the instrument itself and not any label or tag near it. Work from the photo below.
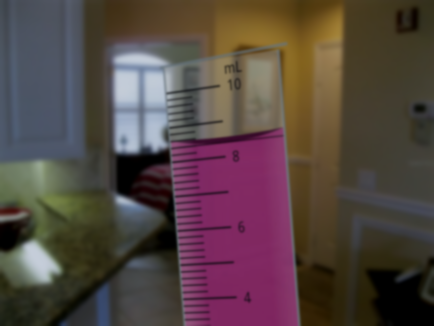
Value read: 8.4 mL
